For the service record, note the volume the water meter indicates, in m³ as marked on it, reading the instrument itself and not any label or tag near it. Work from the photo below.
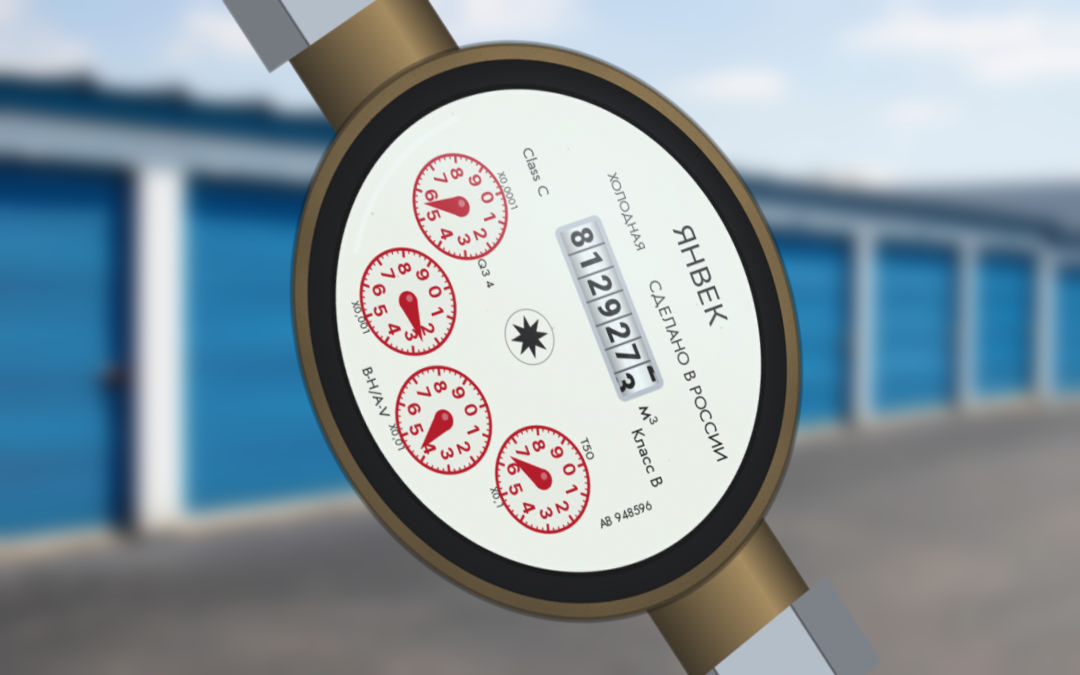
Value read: 8129272.6425 m³
